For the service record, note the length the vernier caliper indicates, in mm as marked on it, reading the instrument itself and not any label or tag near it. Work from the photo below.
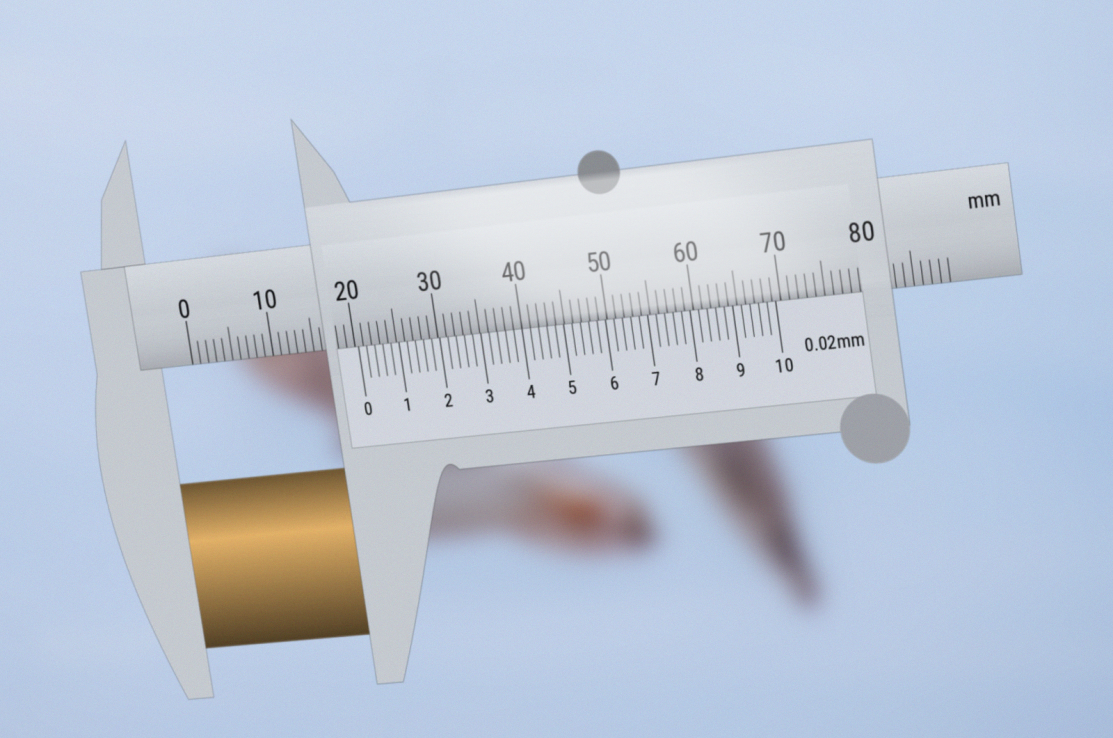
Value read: 20.4 mm
